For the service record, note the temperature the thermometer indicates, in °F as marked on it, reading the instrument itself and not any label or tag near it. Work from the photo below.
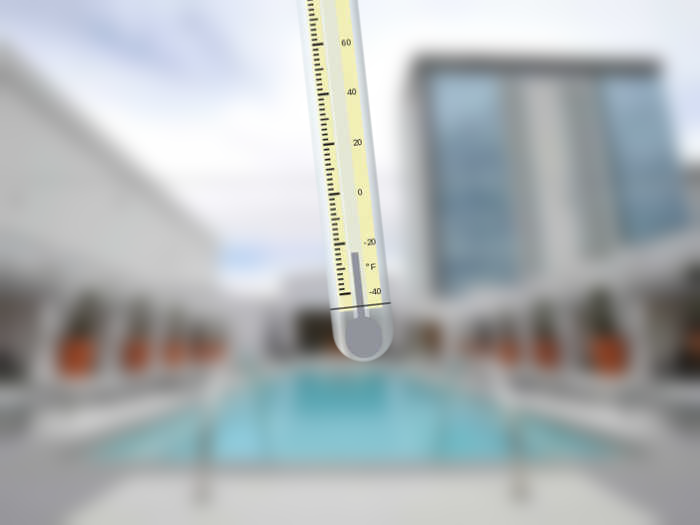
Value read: -24 °F
